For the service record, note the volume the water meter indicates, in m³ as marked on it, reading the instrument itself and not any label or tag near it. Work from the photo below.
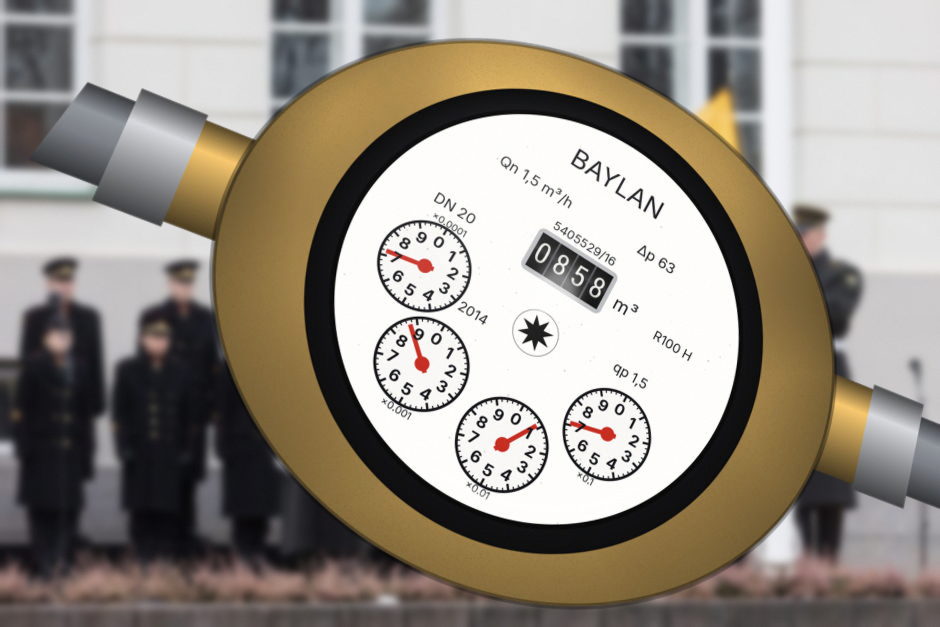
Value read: 858.7087 m³
